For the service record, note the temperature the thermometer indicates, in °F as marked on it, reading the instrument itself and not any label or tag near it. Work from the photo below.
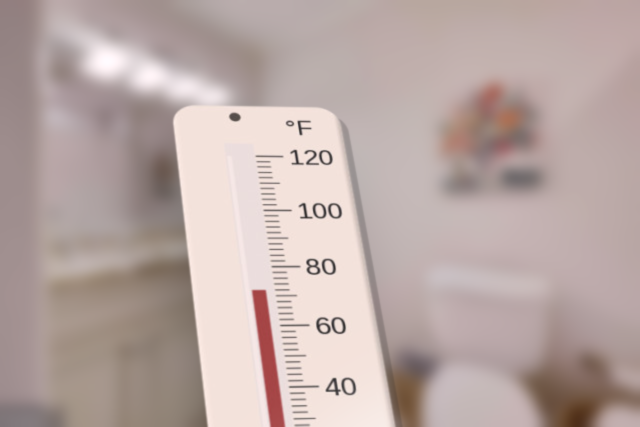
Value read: 72 °F
